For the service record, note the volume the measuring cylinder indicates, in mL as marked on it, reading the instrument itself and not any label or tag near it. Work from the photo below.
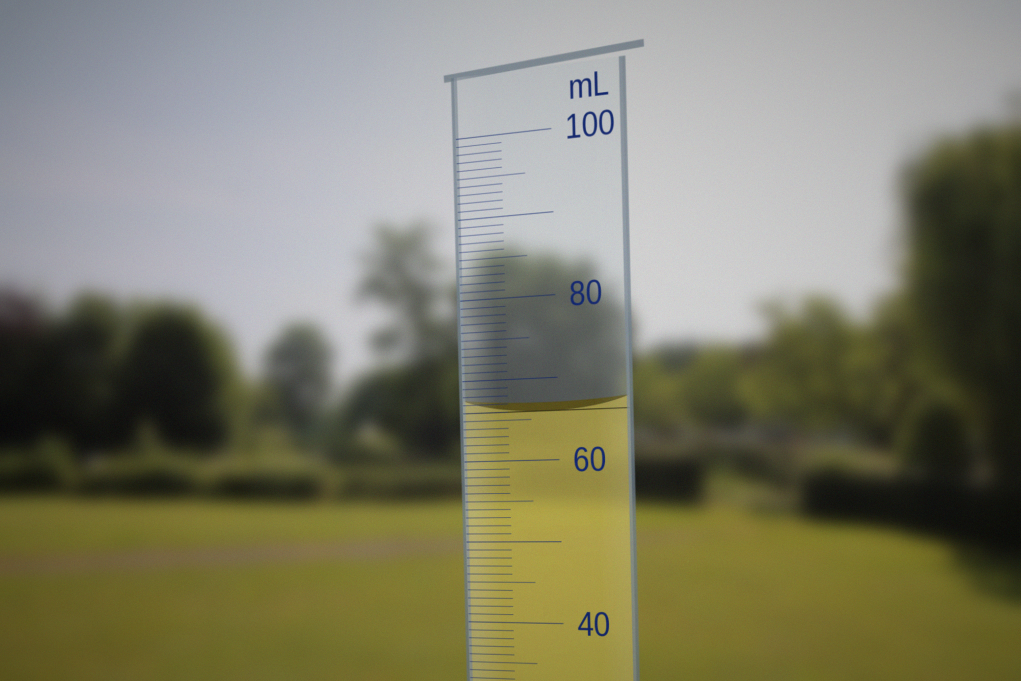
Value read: 66 mL
